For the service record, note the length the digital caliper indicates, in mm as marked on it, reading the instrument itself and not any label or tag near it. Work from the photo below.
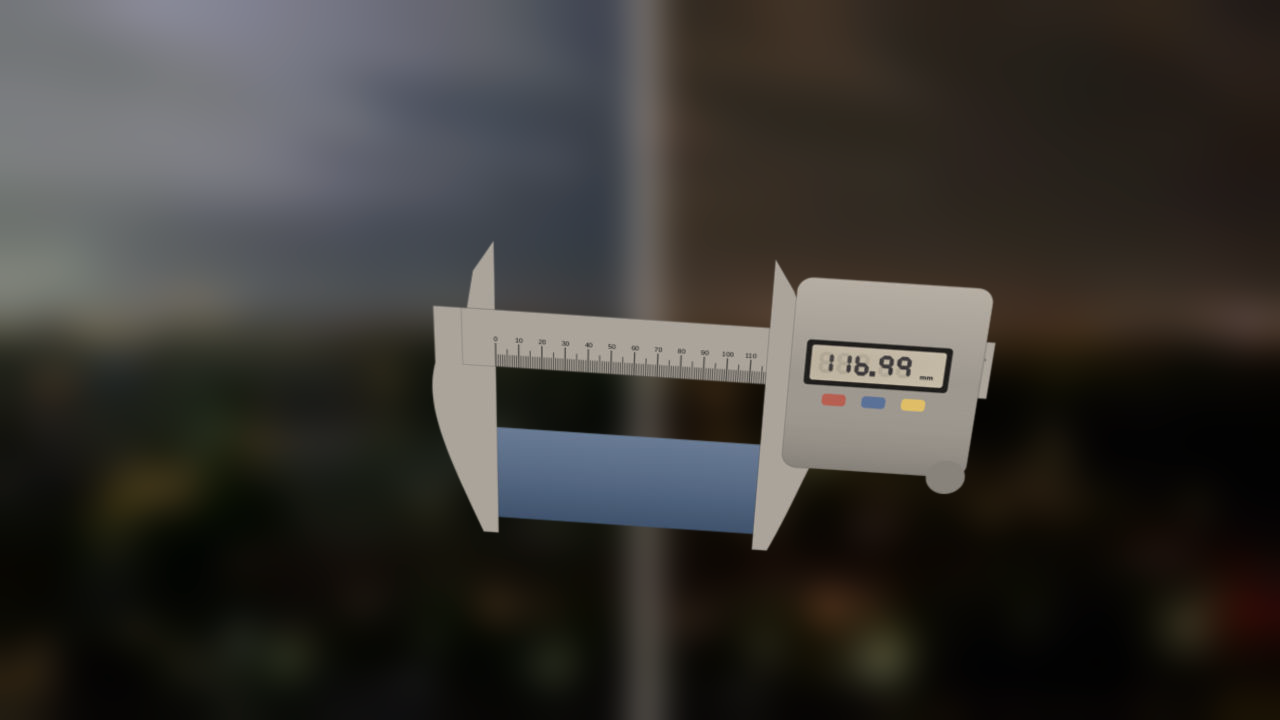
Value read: 116.99 mm
